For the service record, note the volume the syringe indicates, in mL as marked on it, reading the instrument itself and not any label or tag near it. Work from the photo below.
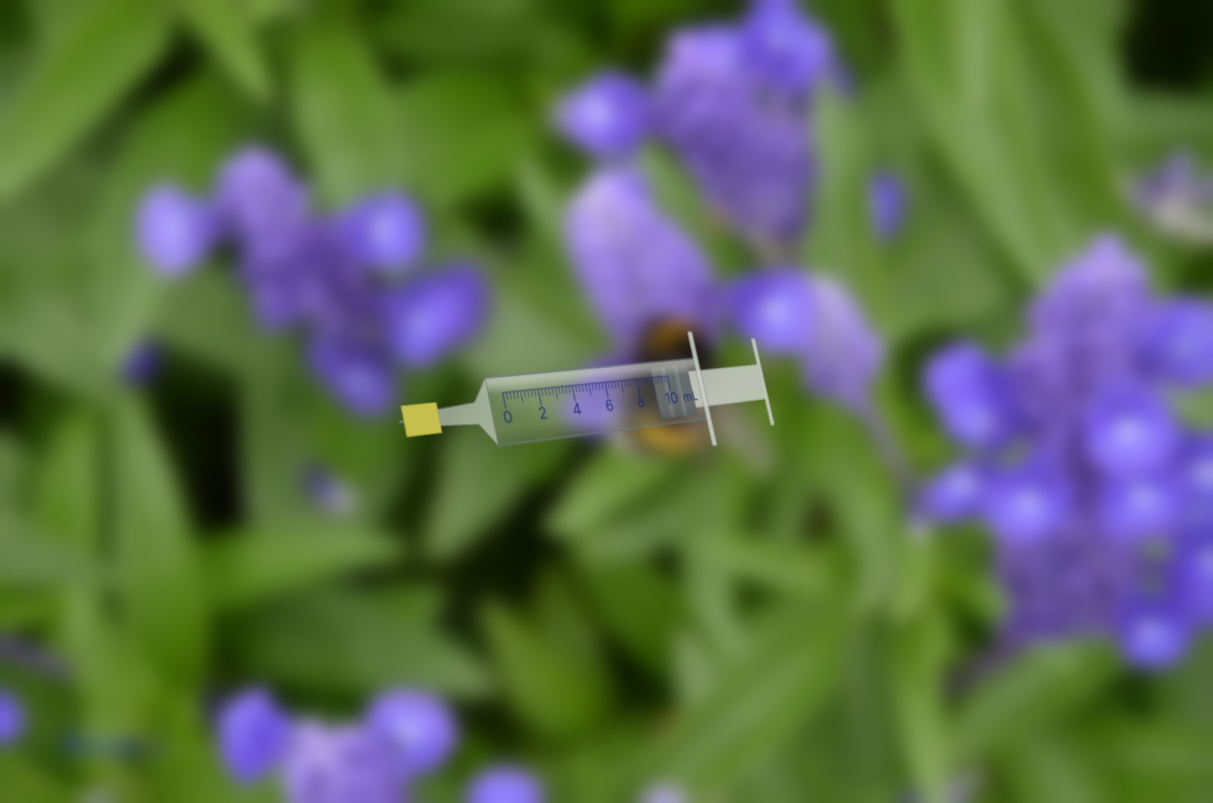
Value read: 9 mL
